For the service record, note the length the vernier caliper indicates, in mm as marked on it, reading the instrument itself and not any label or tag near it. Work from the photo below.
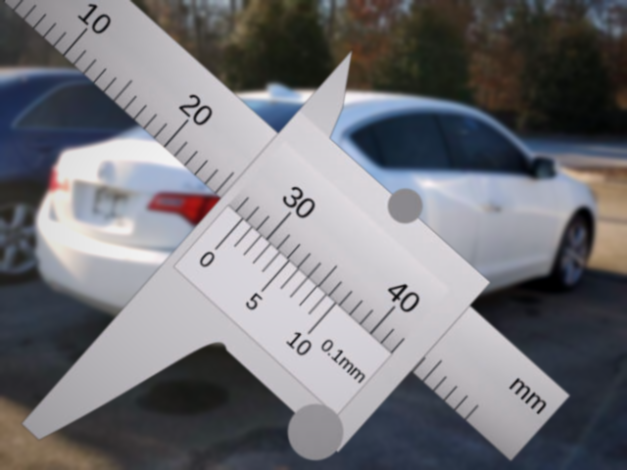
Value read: 27.7 mm
